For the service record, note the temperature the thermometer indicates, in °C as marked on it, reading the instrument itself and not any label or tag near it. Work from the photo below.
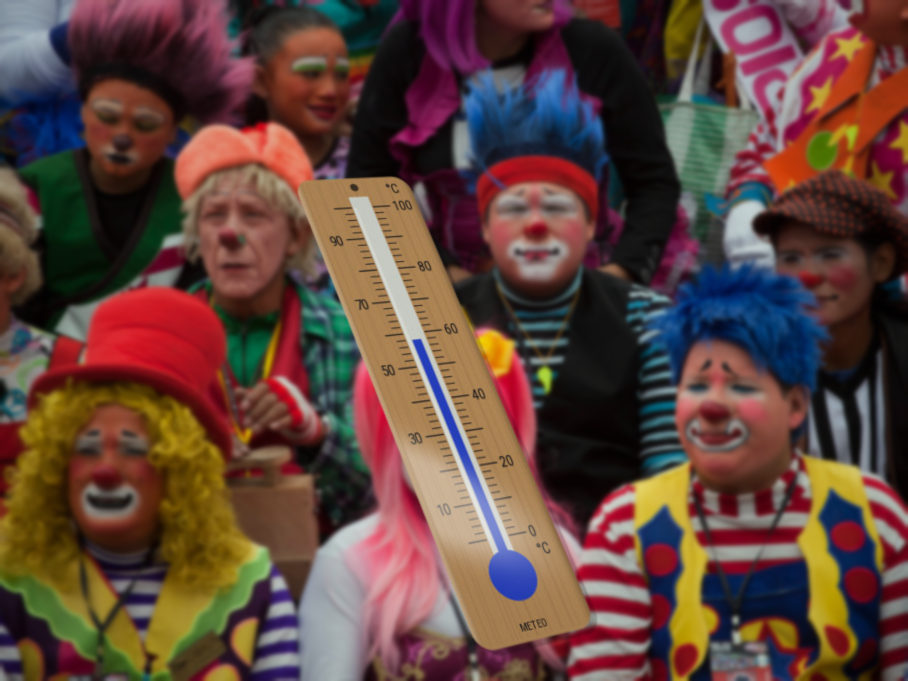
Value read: 58 °C
